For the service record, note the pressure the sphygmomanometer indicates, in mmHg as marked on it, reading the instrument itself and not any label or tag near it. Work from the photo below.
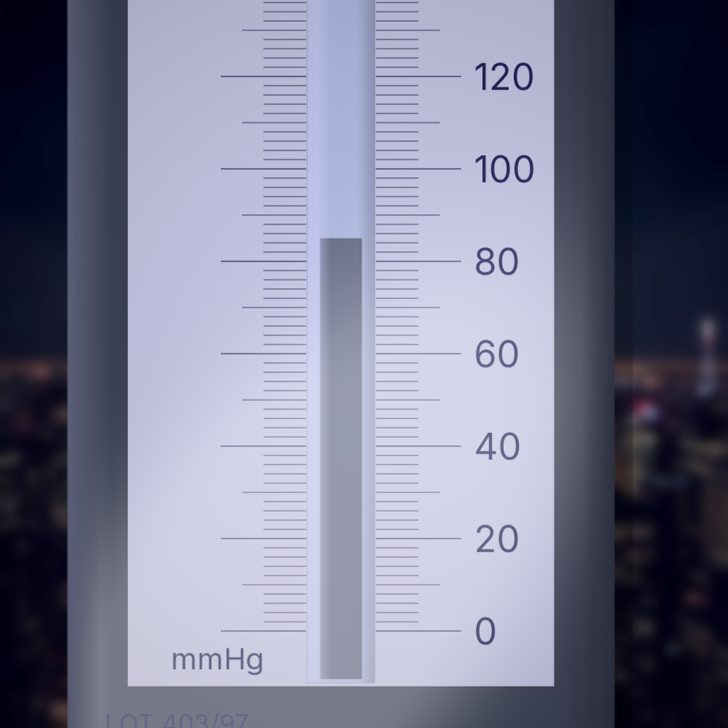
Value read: 85 mmHg
